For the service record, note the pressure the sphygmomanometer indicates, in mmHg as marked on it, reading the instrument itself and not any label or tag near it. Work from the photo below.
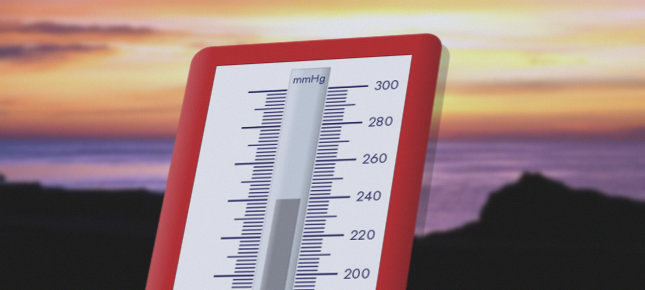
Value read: 240 mmHg
